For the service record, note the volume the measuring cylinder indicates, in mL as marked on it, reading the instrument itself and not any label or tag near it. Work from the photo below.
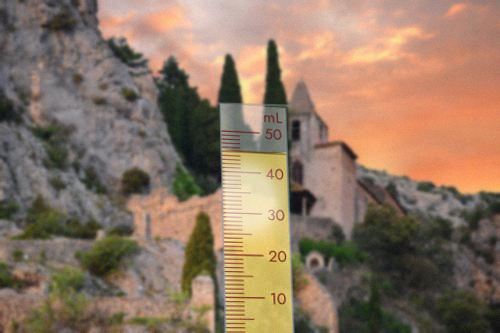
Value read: 45 mL
